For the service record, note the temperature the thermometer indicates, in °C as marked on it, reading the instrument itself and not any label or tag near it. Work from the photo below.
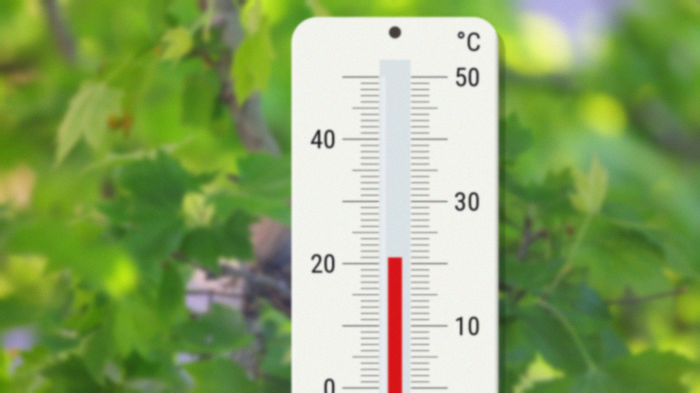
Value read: 21 °C
